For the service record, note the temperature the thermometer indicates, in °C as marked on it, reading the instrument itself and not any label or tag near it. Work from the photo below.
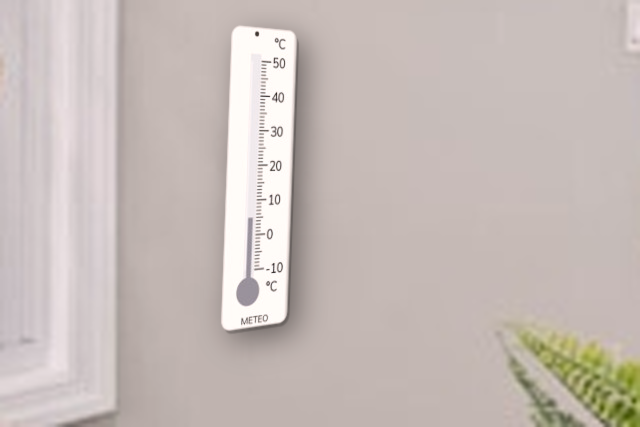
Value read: 5 °C
